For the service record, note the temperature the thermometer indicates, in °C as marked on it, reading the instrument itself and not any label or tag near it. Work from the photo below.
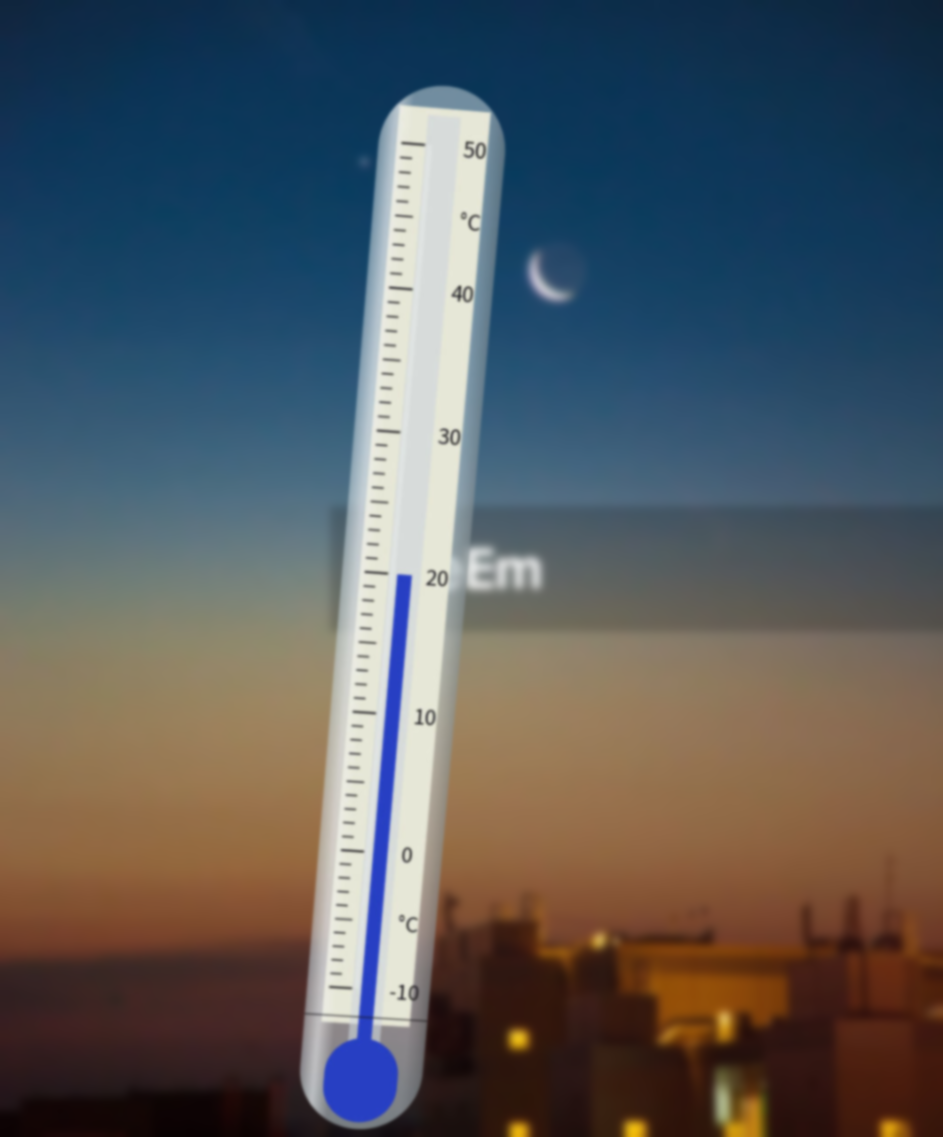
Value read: 20 °C
